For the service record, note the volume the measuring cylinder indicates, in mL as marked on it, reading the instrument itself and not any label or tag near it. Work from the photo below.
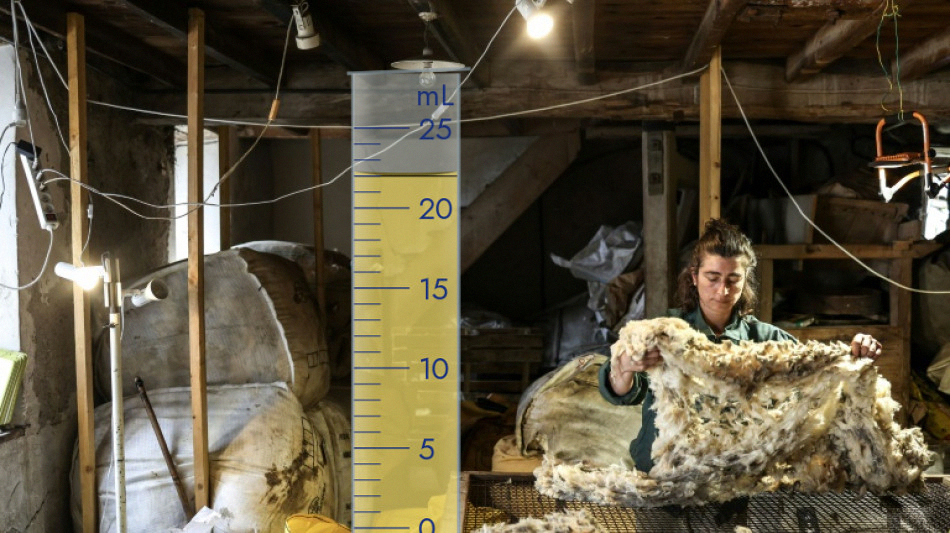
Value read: 22 mL
